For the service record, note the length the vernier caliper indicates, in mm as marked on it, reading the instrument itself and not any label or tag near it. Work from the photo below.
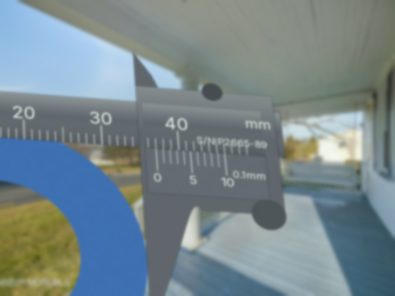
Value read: 37.0 mm
